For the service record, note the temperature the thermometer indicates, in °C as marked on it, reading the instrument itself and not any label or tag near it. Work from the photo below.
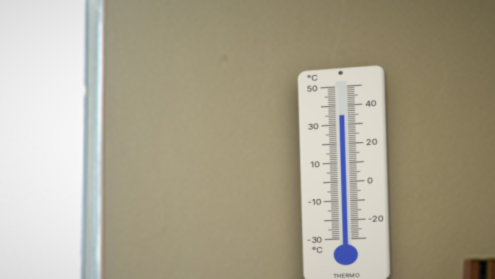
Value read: 35 °C
